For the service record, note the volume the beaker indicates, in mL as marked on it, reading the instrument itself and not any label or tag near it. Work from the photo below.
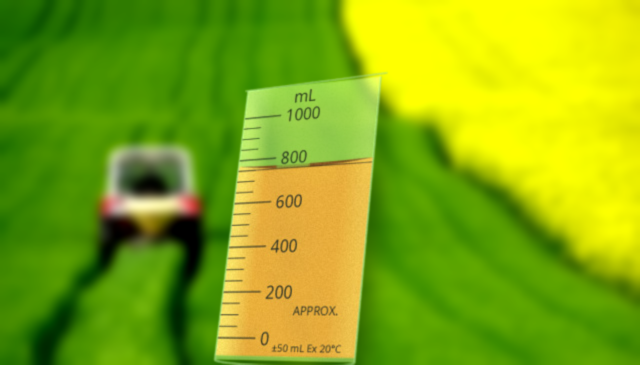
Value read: 750 mL
